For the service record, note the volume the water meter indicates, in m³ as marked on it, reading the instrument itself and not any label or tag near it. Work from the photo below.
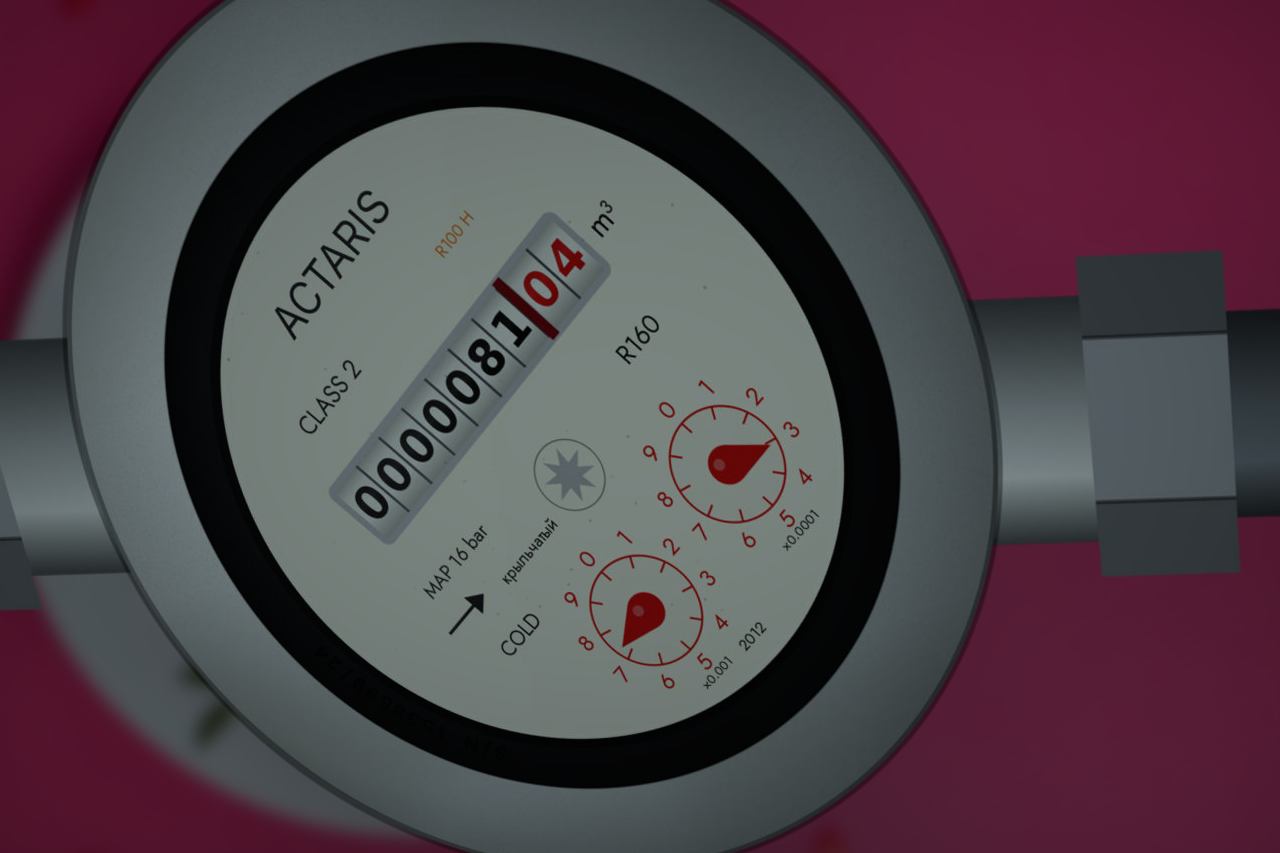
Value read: 81.0473 m³
